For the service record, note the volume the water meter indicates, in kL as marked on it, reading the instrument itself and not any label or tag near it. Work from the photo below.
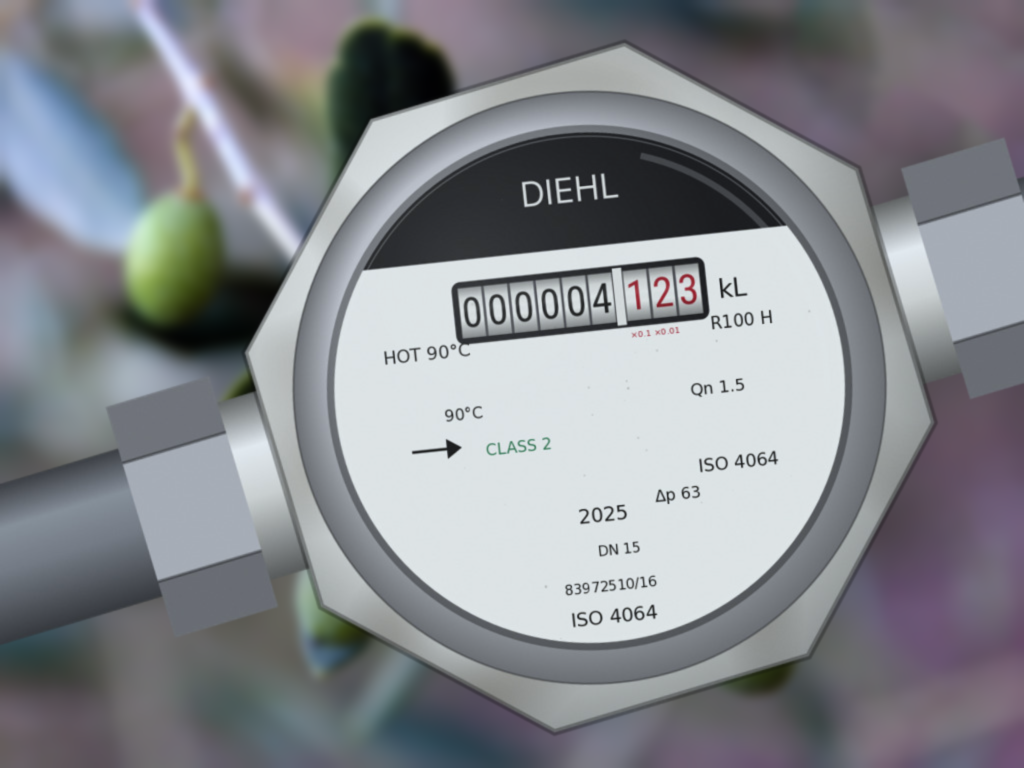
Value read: 4.123 kL
